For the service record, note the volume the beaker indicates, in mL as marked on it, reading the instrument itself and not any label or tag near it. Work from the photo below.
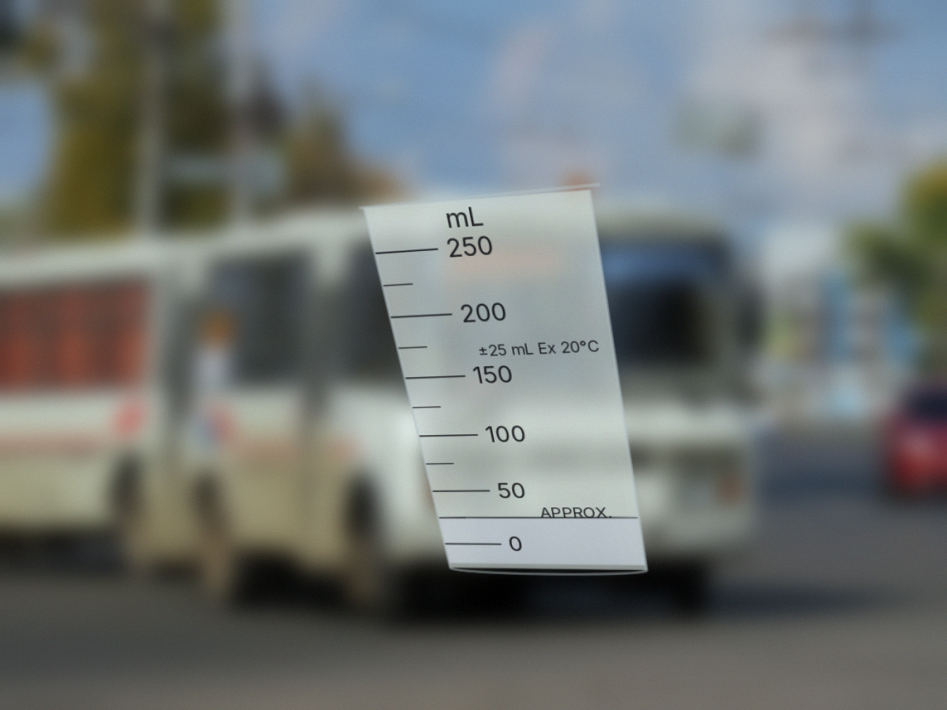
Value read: 25 mL
